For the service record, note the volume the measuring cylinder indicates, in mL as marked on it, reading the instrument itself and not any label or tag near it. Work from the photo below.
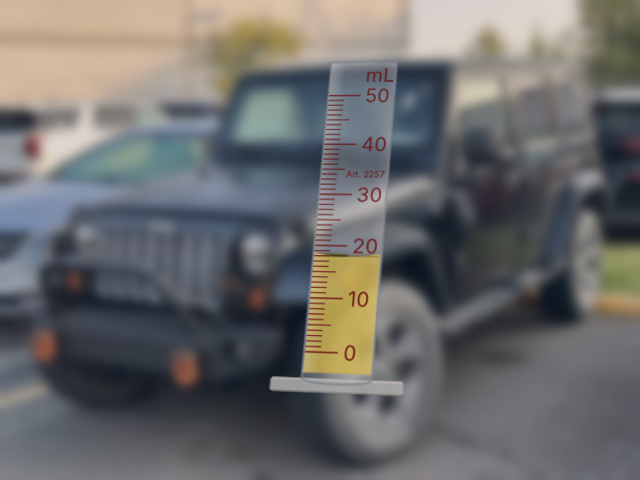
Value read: 18 mL
